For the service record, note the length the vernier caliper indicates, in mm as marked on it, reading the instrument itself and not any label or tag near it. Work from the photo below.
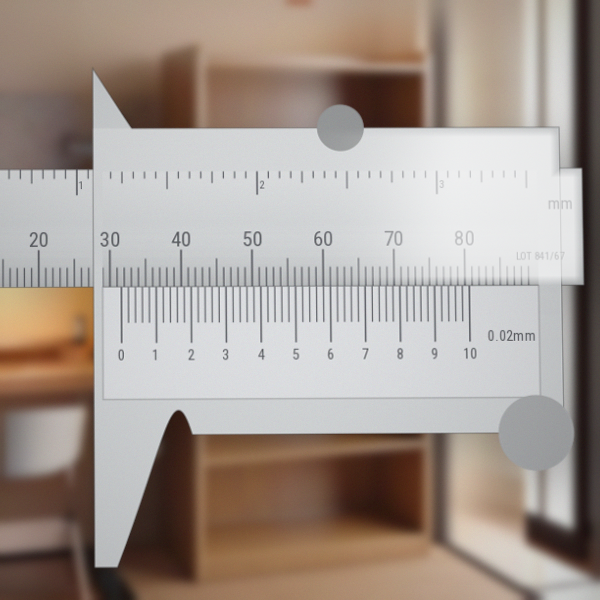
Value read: 31.6 mm
